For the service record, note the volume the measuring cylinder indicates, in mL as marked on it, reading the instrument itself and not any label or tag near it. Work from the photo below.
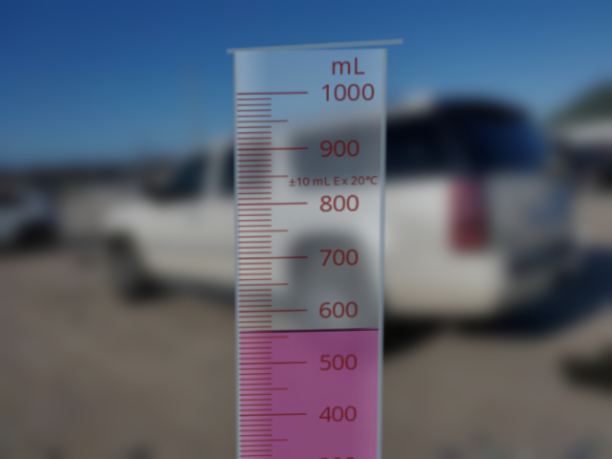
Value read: 560 mL
